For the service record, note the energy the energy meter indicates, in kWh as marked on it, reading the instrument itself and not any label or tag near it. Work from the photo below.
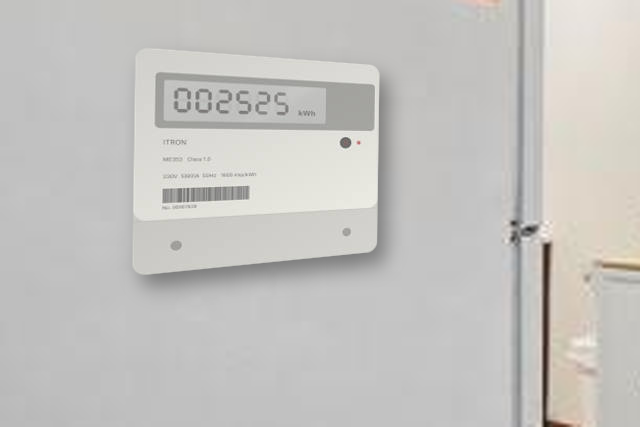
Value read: 2525 kWh
